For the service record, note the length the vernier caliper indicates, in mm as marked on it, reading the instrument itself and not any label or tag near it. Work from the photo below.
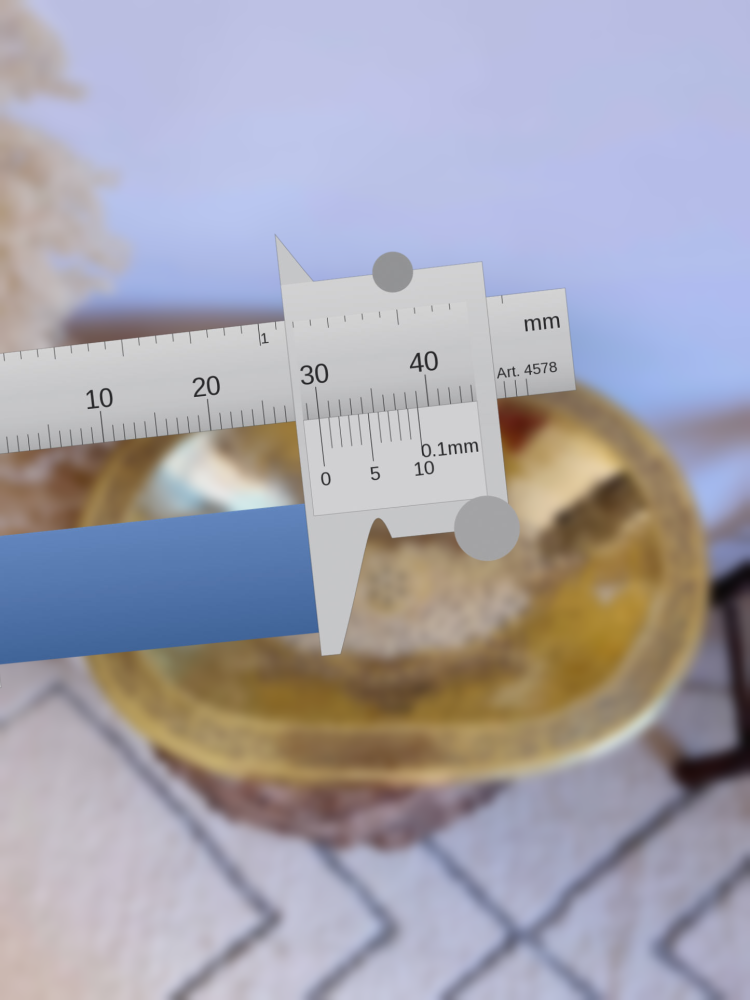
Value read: 30.0 mm
